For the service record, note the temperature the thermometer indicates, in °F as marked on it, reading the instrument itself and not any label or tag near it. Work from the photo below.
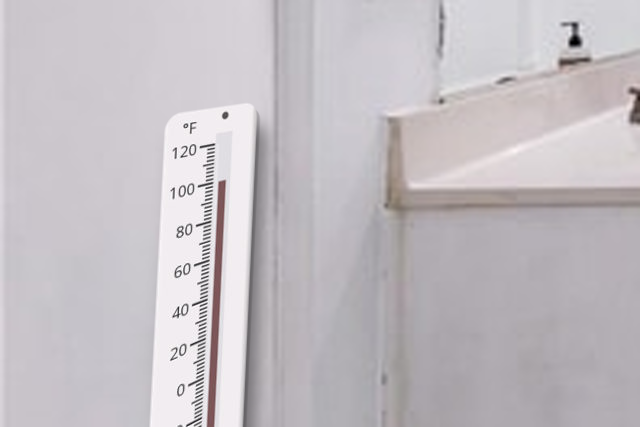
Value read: 100 °F
